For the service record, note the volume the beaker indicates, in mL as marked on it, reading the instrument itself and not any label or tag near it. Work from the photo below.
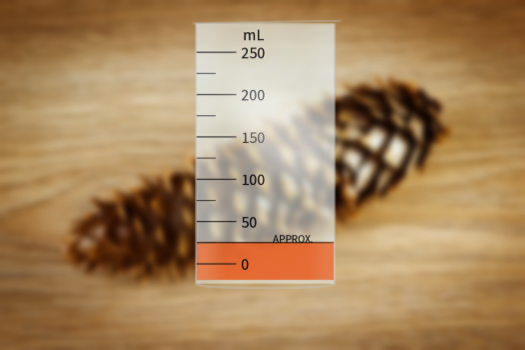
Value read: 25 mL
